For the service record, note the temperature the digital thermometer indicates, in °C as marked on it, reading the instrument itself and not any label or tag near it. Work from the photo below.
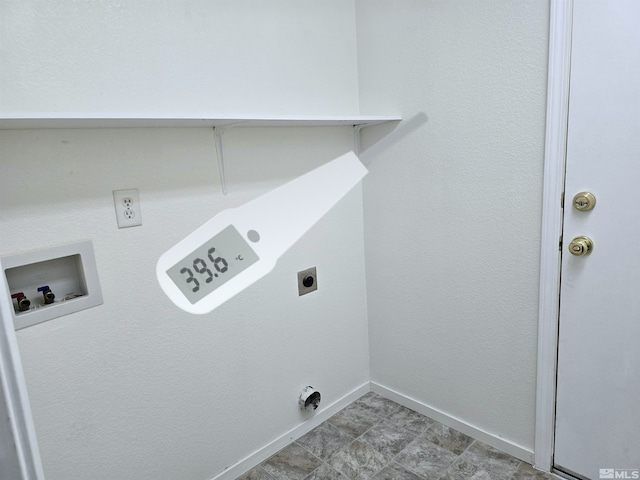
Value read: 39.6 °C
